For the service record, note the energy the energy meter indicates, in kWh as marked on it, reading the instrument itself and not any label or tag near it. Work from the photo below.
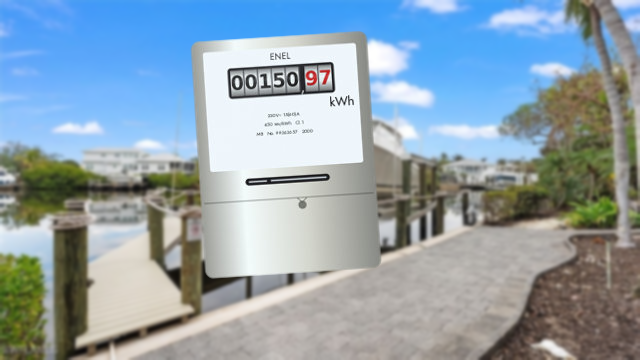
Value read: 150.97 kWh
